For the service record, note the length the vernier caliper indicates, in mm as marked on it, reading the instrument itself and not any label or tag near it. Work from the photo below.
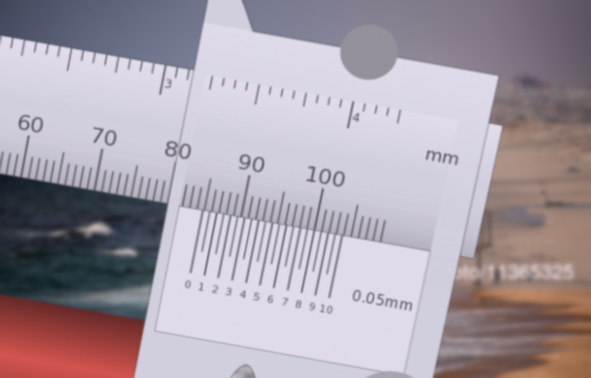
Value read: 84.8 mm
